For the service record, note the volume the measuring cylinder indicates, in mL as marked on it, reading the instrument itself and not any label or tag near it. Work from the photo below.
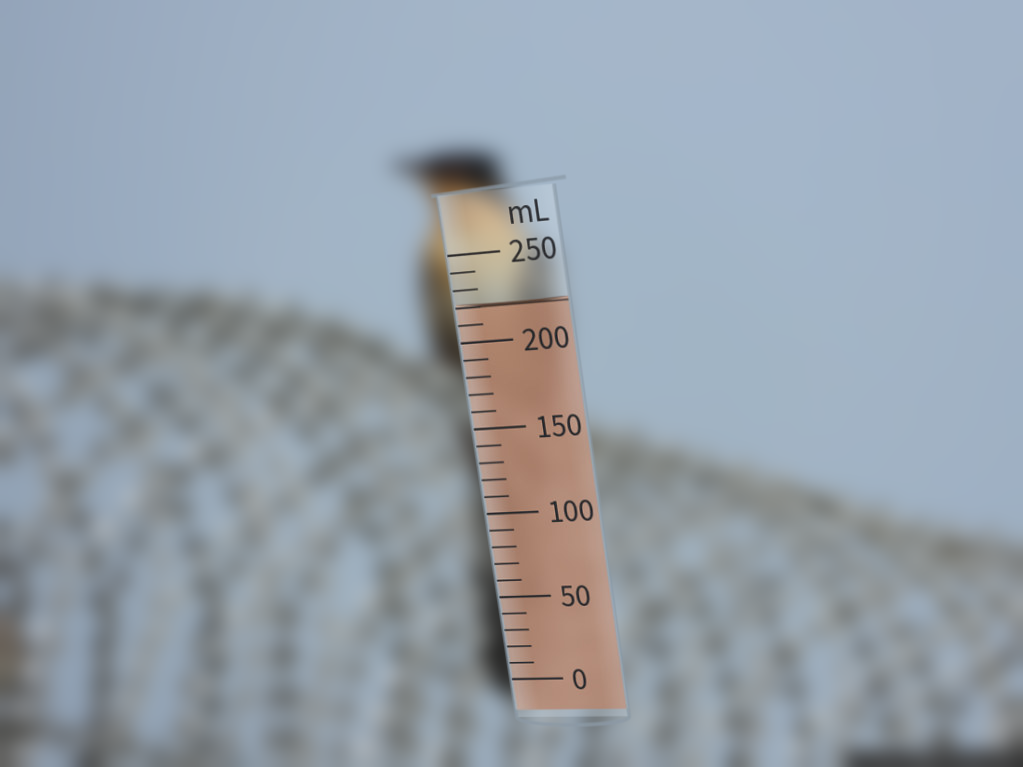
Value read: 220 mL
